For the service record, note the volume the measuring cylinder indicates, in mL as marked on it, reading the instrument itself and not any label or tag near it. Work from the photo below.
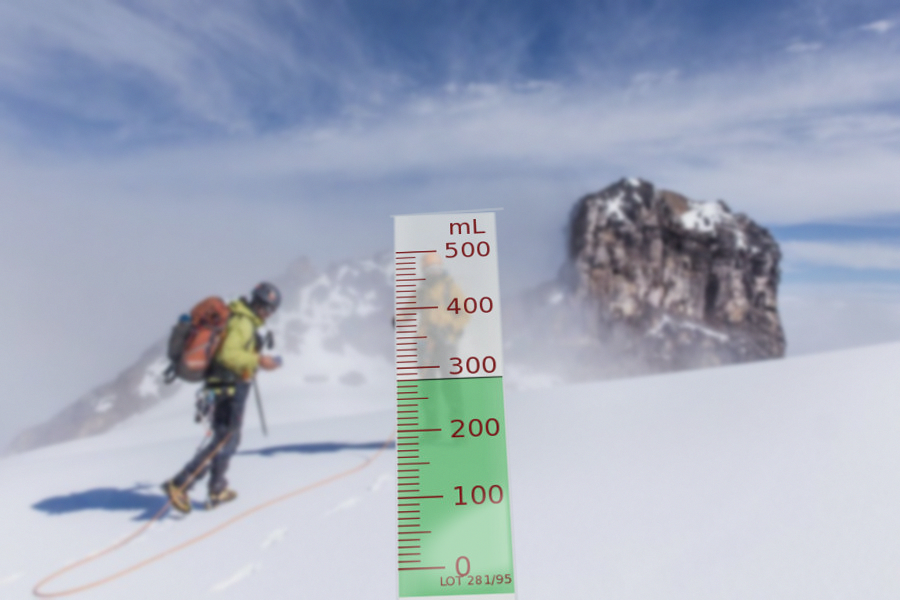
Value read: 280 mL
